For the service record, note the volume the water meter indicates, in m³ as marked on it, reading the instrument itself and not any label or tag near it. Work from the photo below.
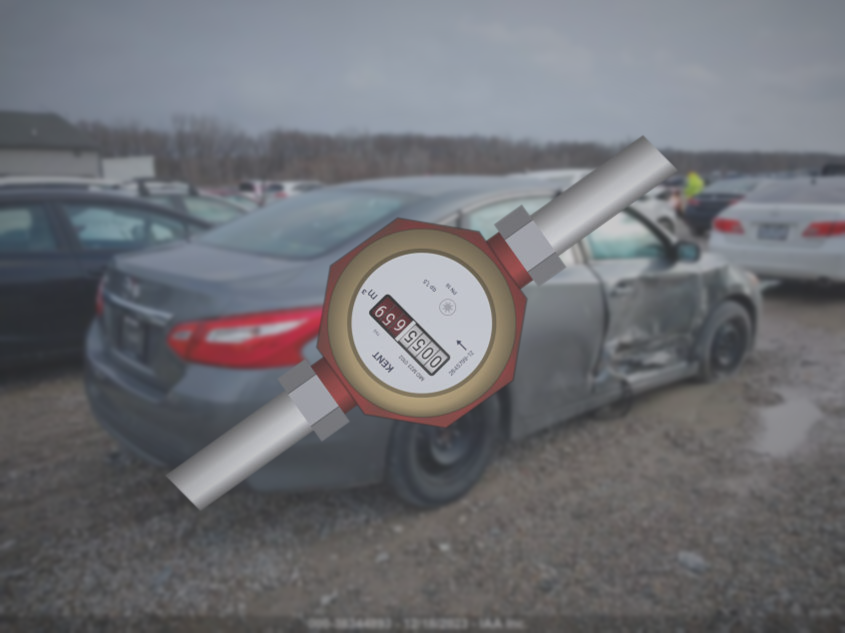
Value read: 55.659 m³
